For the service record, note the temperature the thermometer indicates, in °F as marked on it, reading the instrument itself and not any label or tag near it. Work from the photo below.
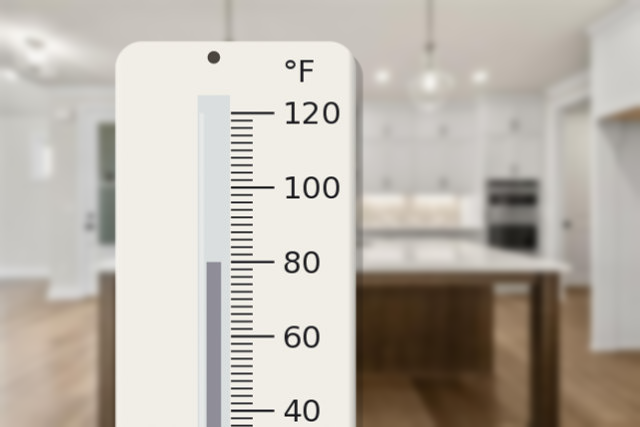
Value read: 80 °F
